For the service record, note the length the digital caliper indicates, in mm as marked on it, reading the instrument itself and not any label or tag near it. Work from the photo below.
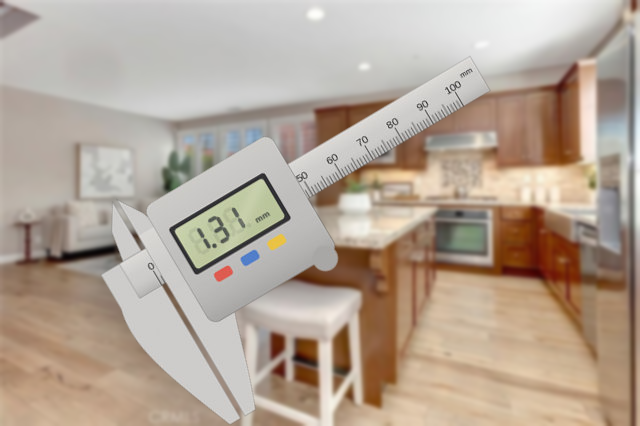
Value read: 1.31 mm
